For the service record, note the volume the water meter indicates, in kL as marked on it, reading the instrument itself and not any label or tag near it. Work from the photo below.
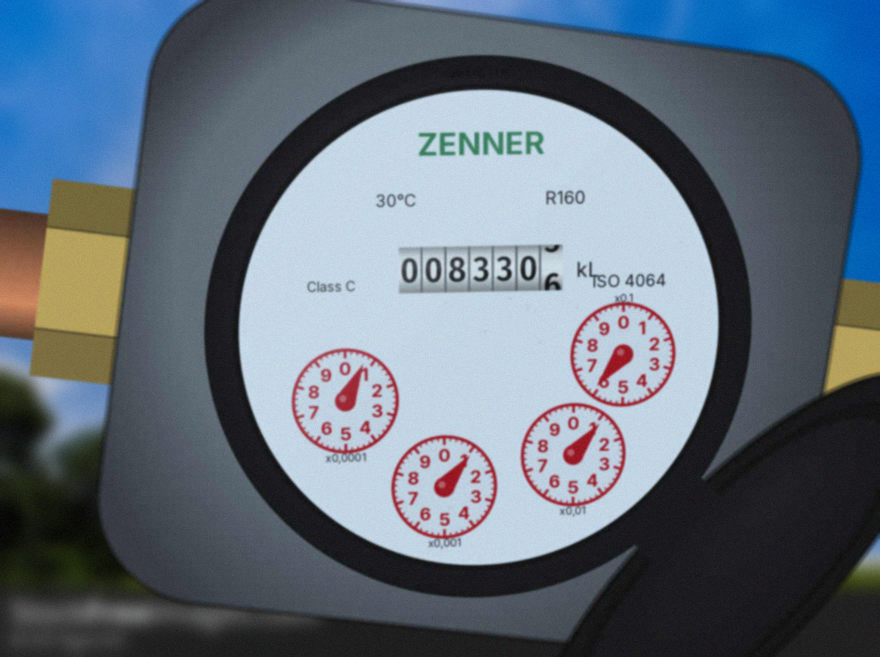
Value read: 83305.6110 kL
